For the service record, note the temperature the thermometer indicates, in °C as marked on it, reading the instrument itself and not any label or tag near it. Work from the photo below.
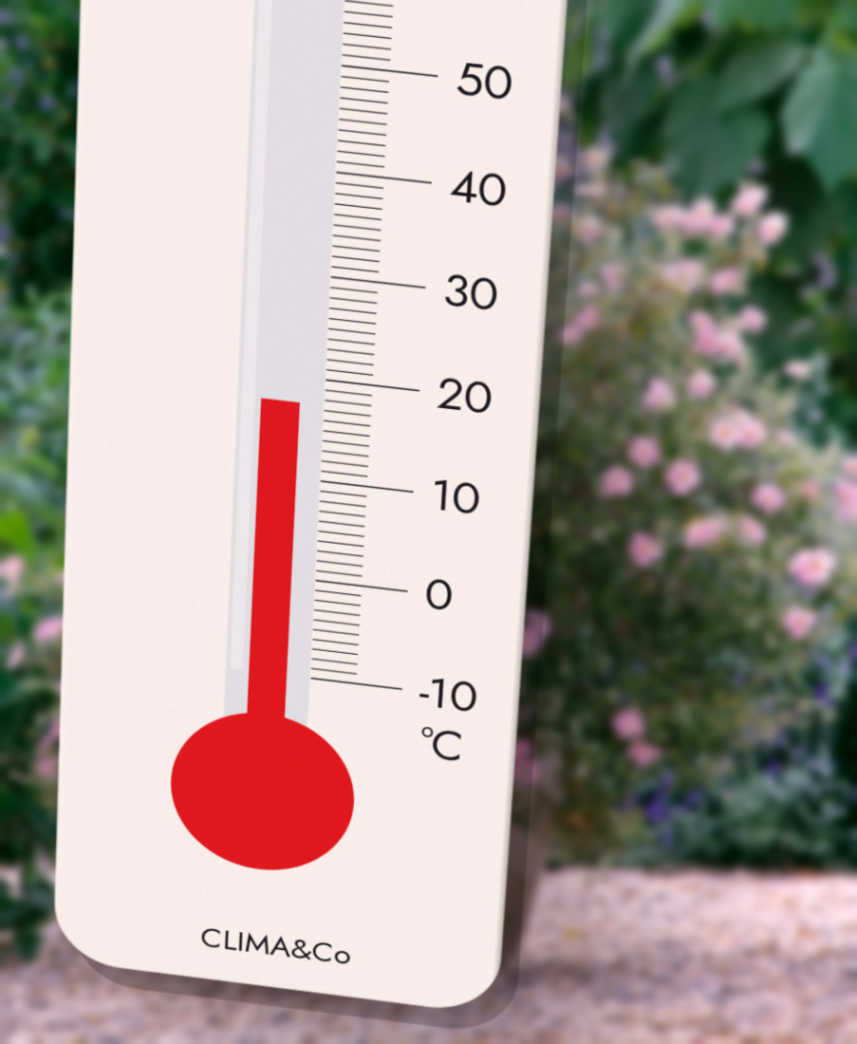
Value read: 17.5 °C
